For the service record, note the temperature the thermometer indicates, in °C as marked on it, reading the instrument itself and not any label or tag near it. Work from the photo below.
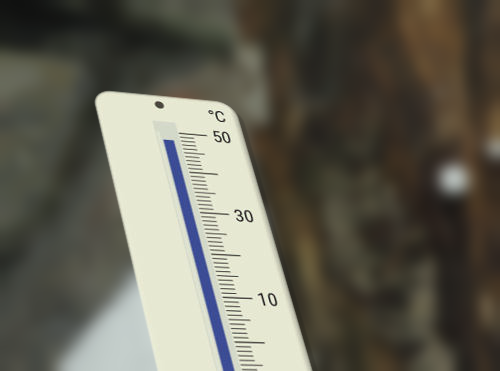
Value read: 48 °C
